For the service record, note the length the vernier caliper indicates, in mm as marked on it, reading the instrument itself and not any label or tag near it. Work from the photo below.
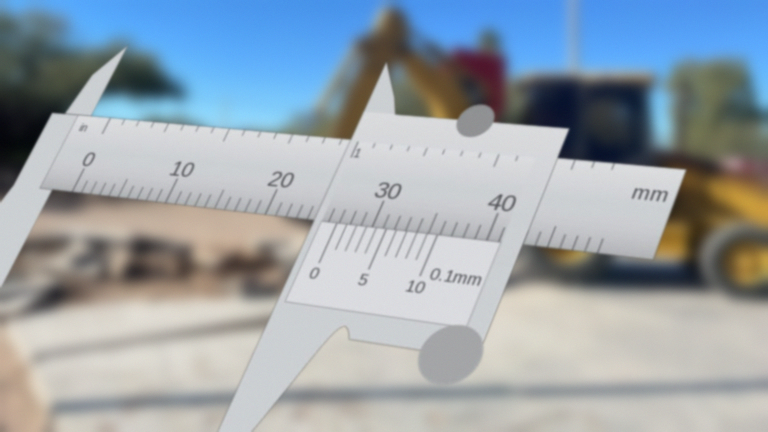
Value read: 26.8 mm
